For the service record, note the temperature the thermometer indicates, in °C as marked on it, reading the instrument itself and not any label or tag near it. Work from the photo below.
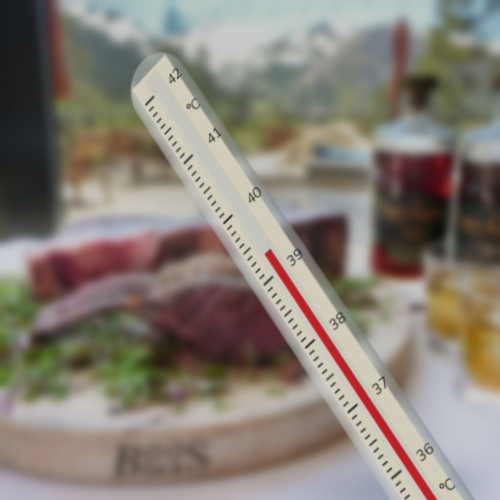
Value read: 39.3 °C
